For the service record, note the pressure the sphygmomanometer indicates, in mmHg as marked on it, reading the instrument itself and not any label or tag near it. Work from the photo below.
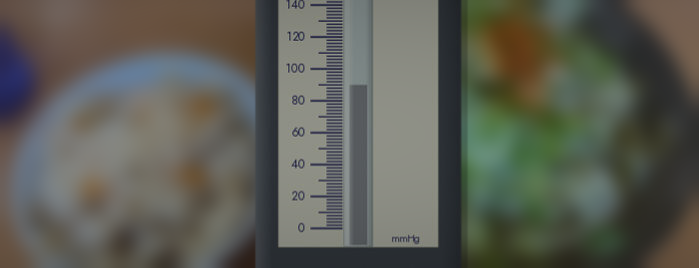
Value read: 90 mmHg
